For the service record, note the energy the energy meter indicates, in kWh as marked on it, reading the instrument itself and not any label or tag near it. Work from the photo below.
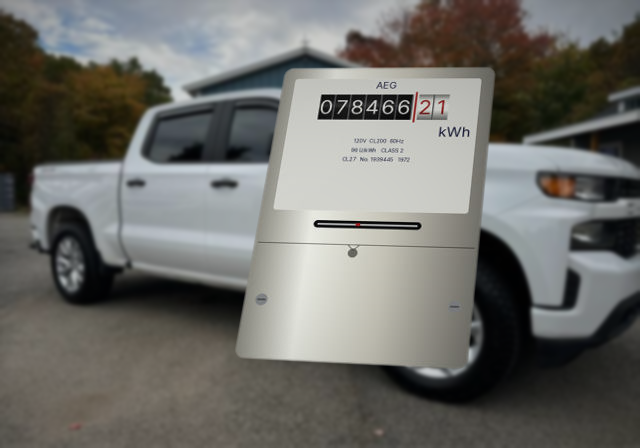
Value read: 78466.21 kWh
